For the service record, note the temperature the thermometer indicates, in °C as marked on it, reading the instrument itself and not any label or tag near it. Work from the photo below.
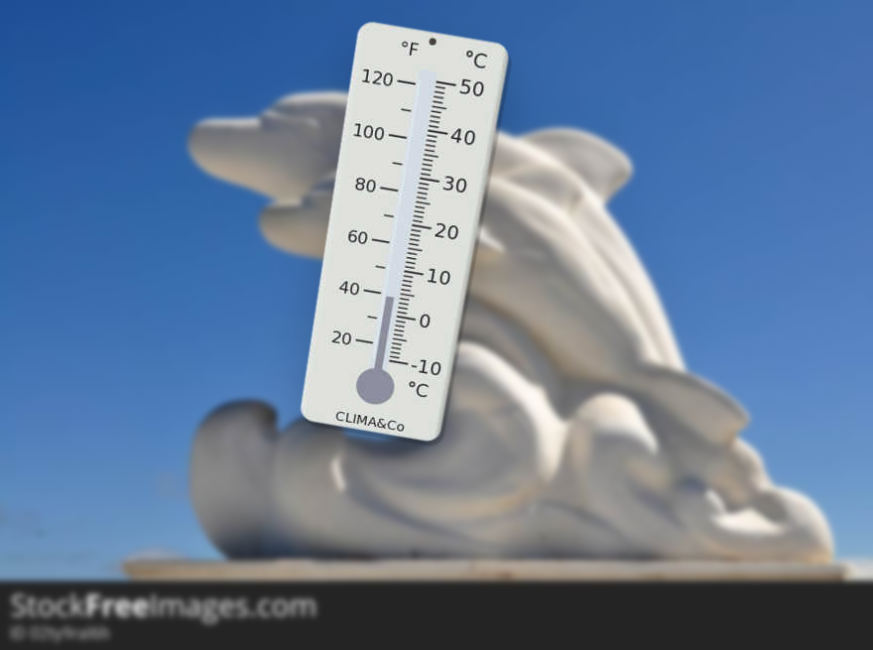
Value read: 4 °C
